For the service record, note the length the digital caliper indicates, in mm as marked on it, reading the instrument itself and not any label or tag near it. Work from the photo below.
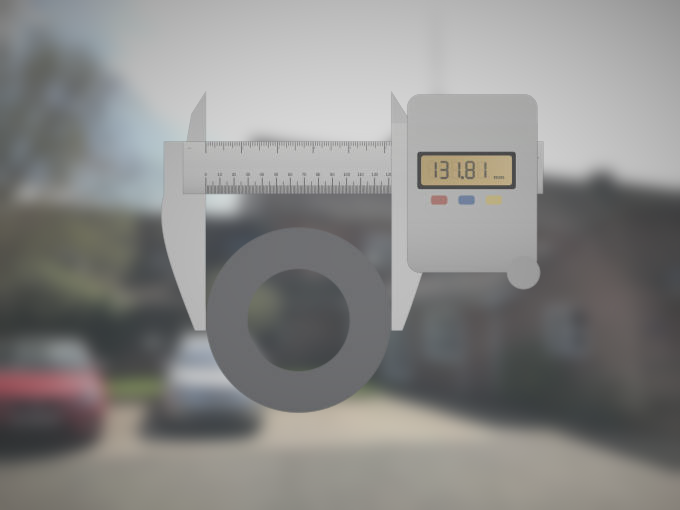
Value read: 131.81 mm
